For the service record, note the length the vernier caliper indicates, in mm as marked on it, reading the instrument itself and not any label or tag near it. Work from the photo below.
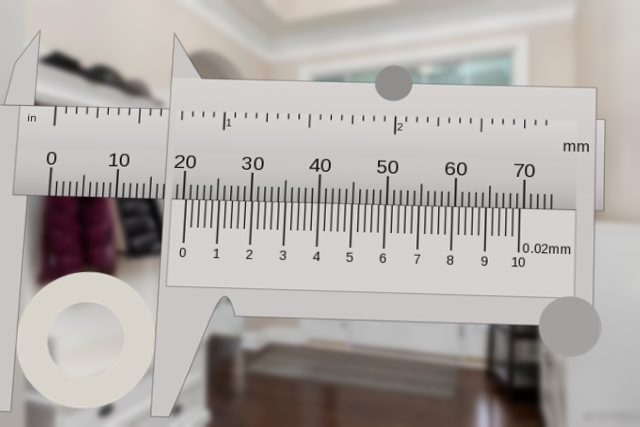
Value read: 20.4 mm
